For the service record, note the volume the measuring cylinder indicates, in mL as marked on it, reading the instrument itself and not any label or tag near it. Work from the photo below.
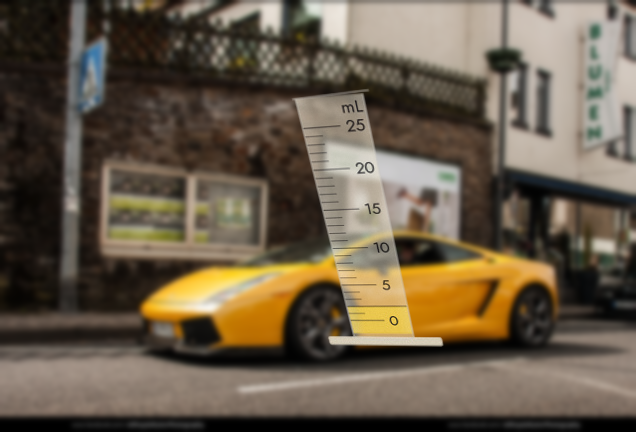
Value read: 2 mL
